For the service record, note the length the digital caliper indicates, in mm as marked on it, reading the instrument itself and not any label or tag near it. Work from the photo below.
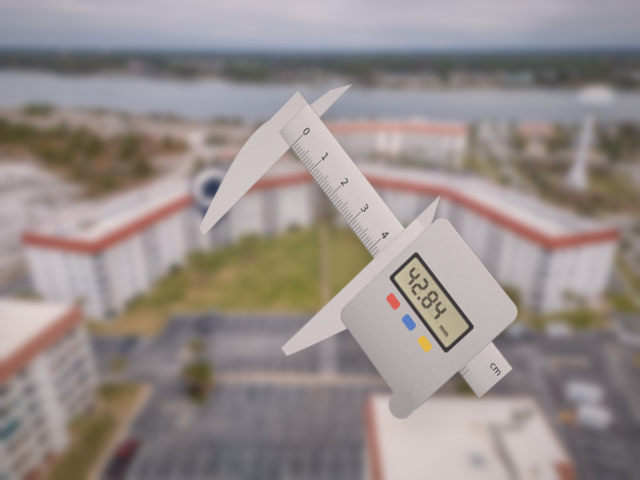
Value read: 42.84 mm
